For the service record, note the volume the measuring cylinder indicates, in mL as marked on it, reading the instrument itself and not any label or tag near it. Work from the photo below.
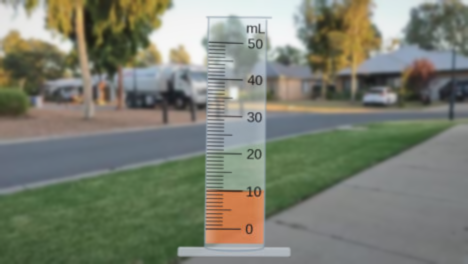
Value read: 10 mL
